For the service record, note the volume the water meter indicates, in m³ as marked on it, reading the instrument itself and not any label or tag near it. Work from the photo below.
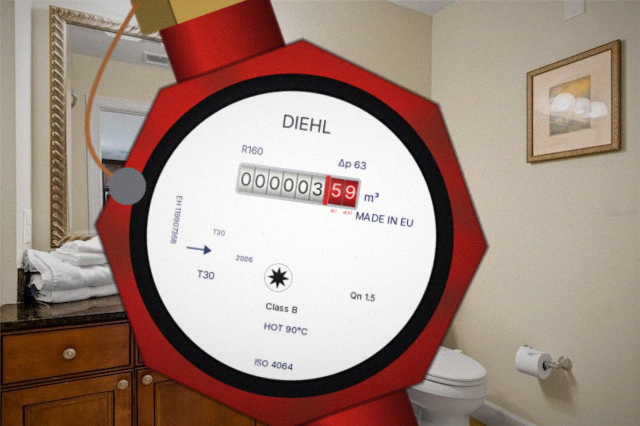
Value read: 3.59 m³
